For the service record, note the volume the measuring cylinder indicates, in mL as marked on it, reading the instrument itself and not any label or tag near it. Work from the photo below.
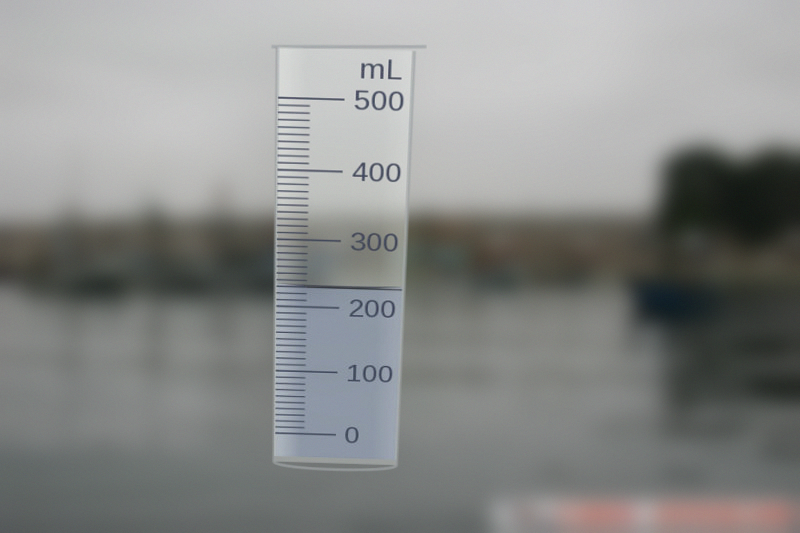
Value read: 230 mL
